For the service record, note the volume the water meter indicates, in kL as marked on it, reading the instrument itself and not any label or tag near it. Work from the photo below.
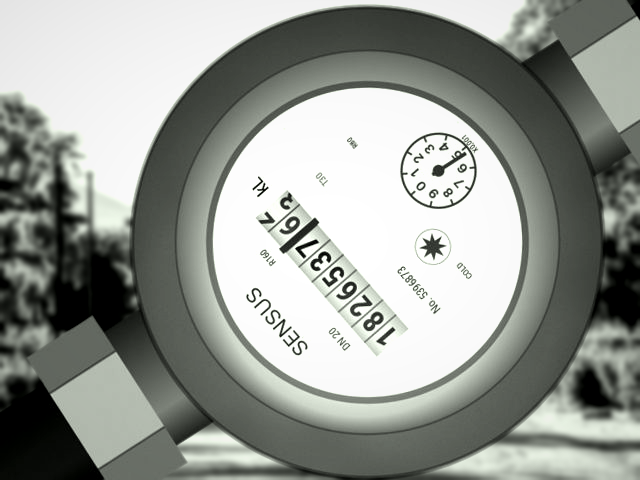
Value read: 1826537.625 kL
